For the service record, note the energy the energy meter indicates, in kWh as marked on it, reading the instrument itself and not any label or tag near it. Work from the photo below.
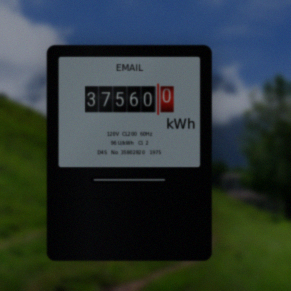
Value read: 37560.0 kWh
